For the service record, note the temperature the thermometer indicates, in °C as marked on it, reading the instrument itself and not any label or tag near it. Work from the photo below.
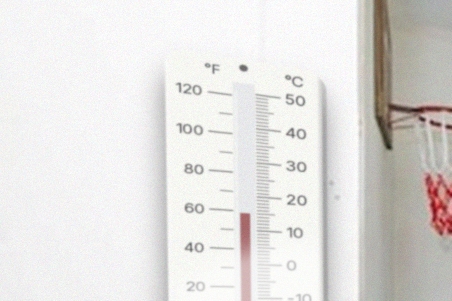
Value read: 15 °C
